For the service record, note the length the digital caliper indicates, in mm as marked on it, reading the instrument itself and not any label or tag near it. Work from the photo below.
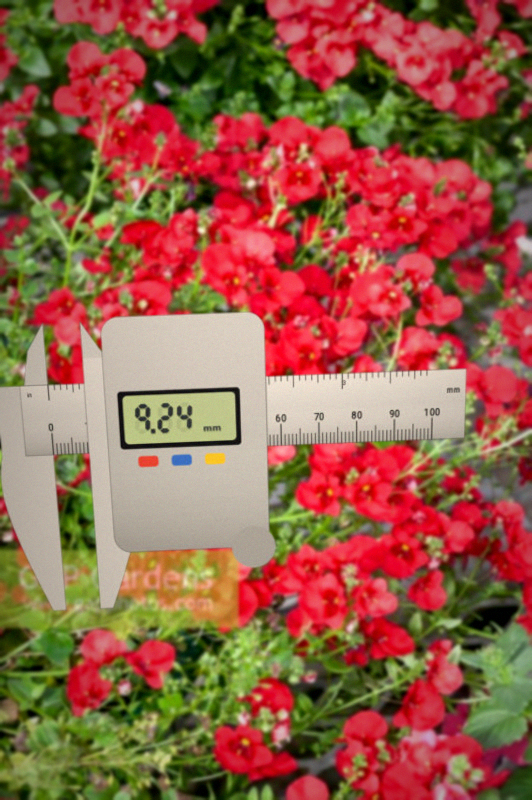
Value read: 9.24 mm
